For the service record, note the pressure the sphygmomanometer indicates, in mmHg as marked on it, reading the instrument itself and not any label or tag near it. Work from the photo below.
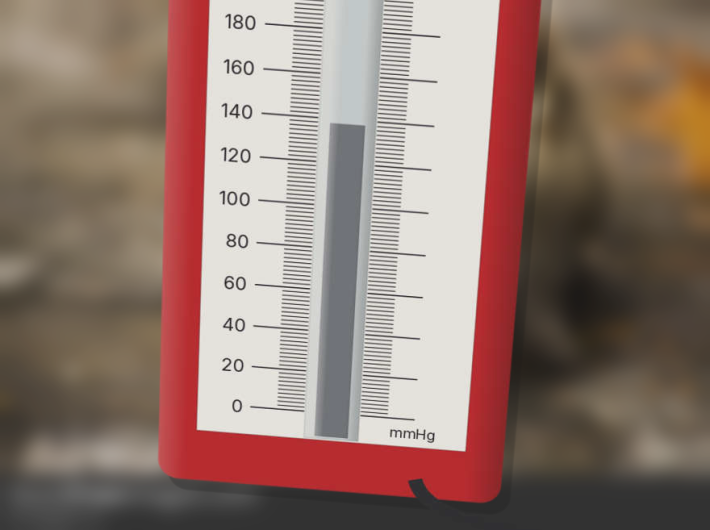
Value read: 138 mmHg
